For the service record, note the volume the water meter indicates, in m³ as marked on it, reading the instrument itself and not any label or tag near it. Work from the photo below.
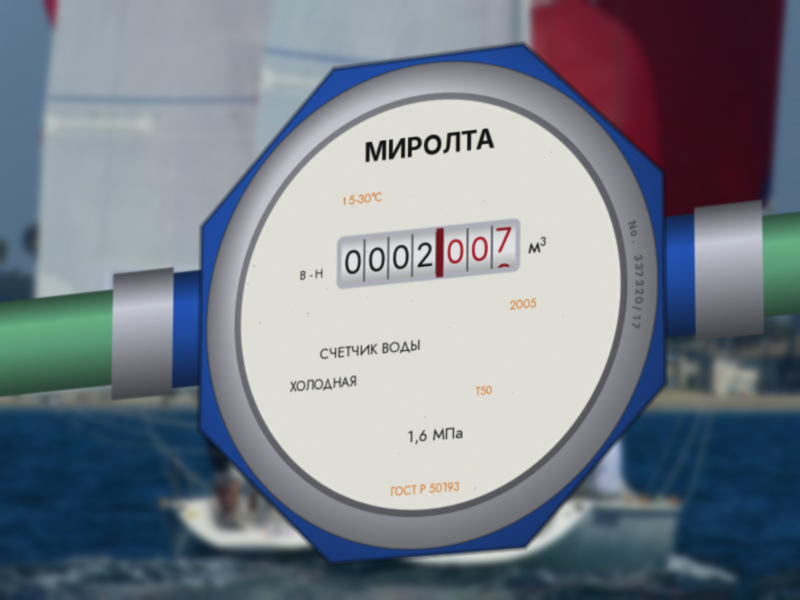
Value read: 2.007 m³
